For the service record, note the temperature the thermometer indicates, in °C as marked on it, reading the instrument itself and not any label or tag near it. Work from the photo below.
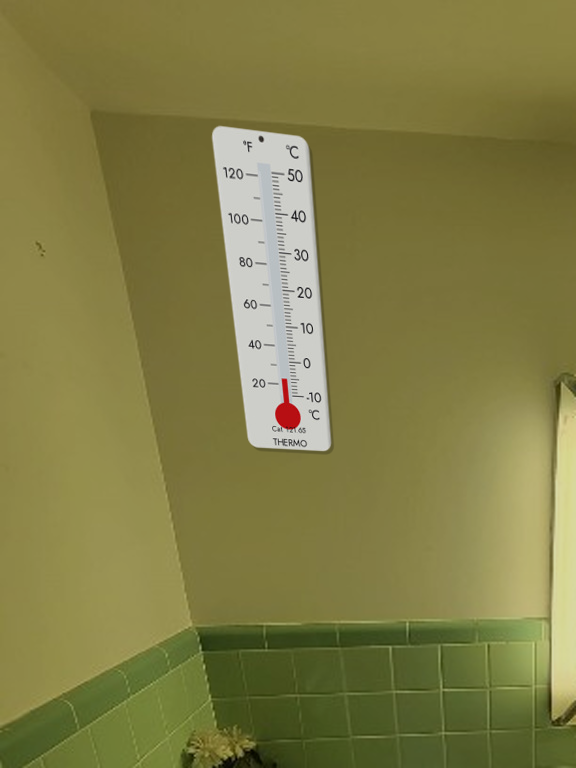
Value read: -5 °C
